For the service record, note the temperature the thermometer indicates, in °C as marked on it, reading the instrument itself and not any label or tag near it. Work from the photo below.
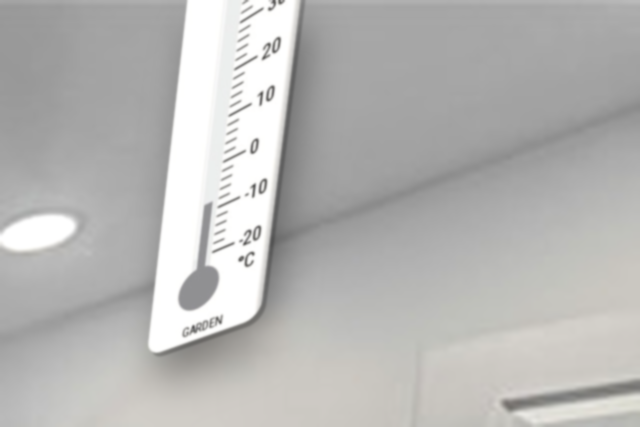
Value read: -8 °C
